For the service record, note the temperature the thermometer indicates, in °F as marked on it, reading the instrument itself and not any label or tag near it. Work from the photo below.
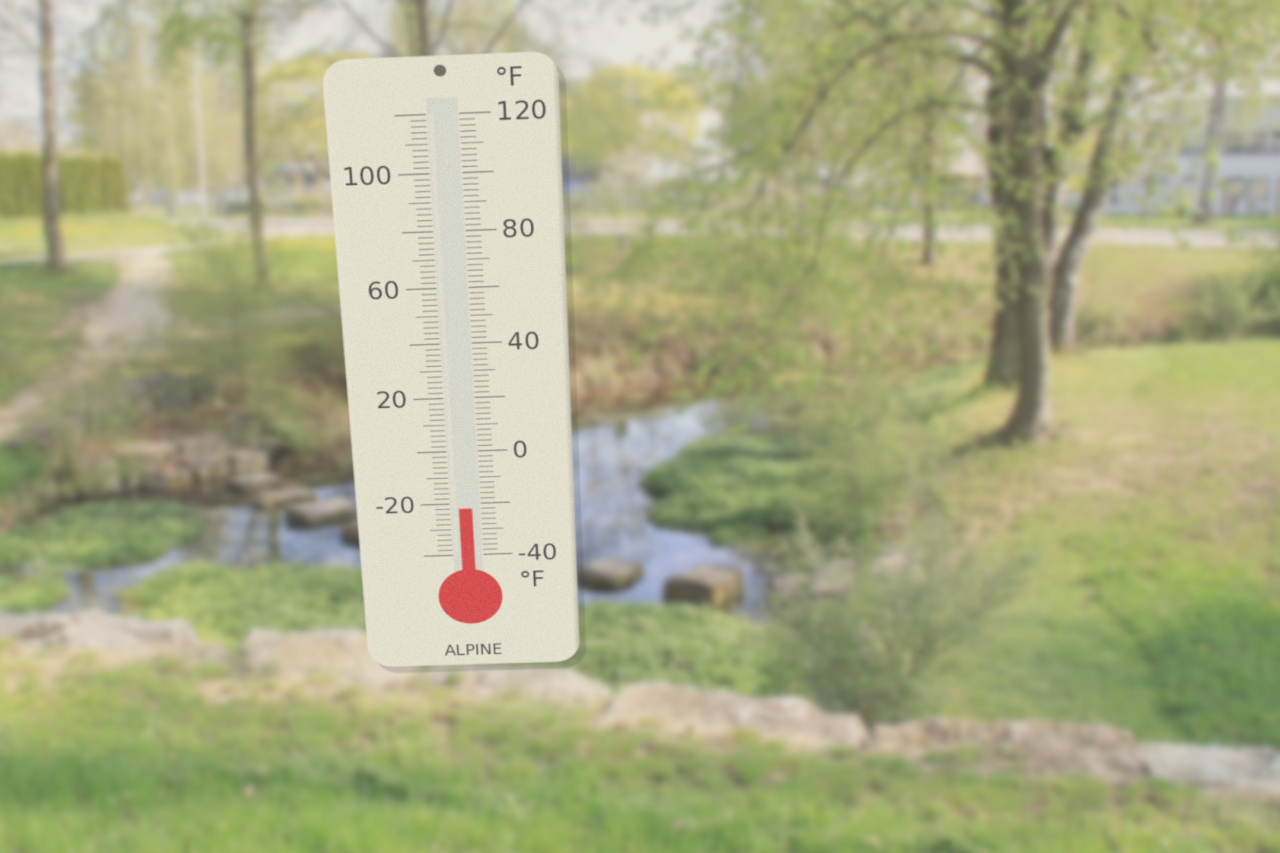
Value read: -22 °F
